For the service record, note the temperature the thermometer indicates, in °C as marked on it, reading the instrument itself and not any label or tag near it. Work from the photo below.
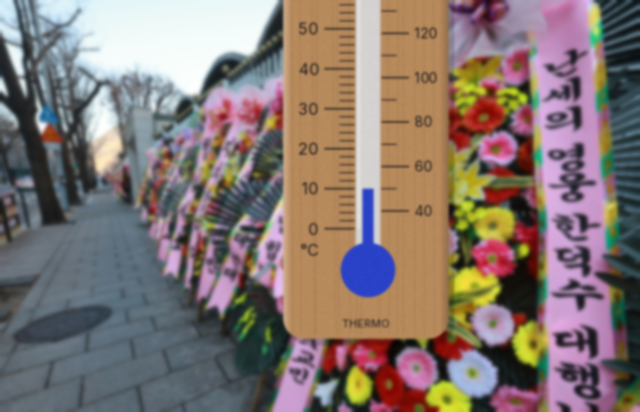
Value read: 10 °C
